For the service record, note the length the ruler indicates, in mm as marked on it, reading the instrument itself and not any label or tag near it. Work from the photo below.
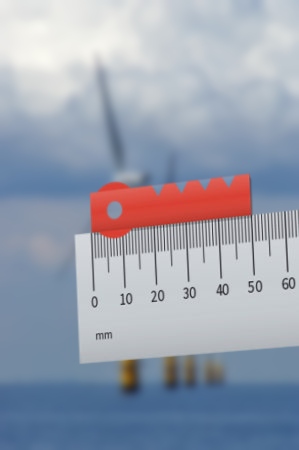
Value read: 50 mm
